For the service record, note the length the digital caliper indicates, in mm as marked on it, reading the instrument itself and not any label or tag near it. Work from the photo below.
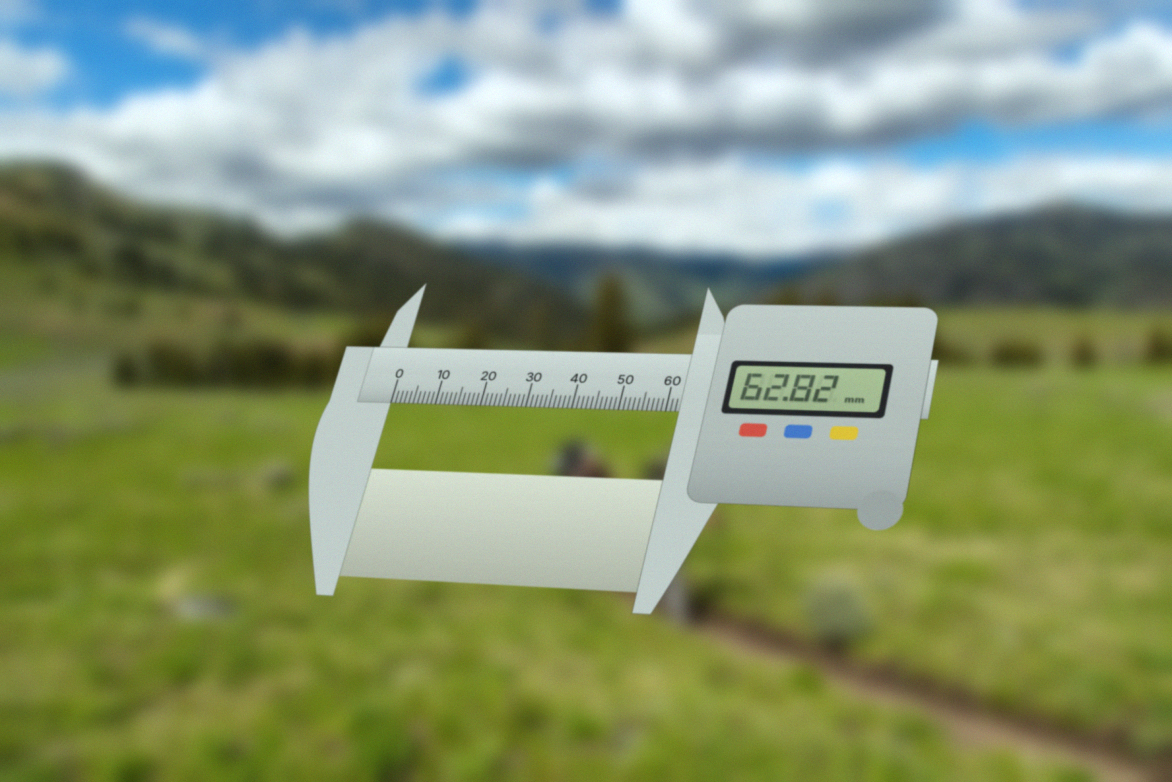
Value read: 62.82 mm
